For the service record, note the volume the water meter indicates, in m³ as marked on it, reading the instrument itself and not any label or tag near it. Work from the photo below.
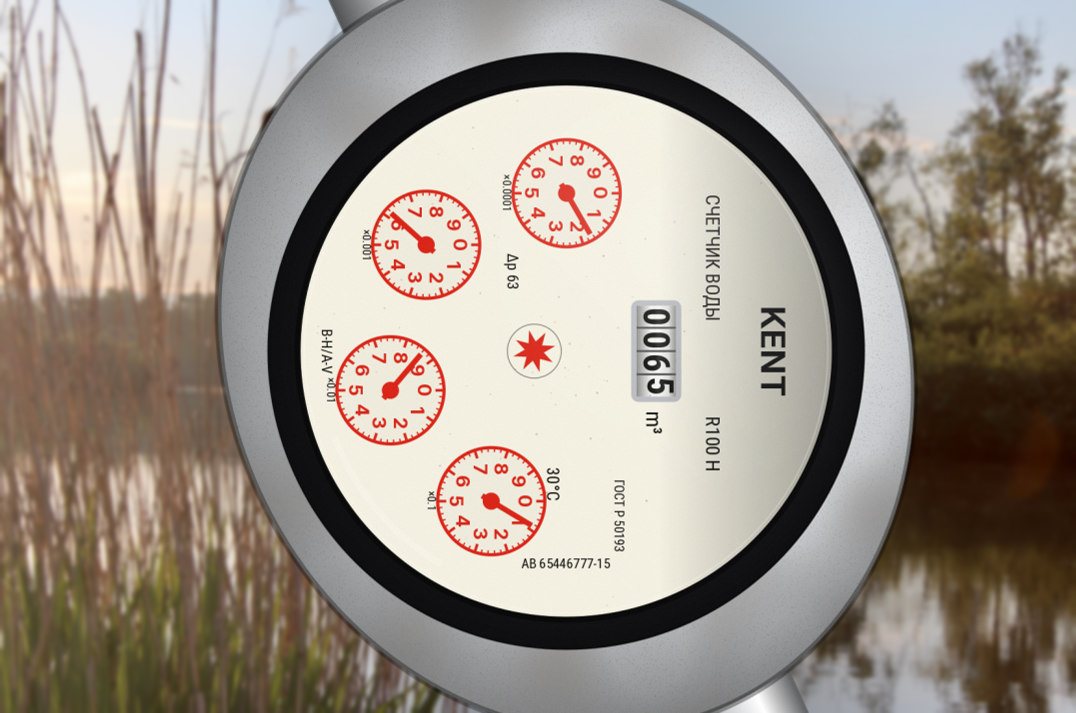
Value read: 65.0861 m³
